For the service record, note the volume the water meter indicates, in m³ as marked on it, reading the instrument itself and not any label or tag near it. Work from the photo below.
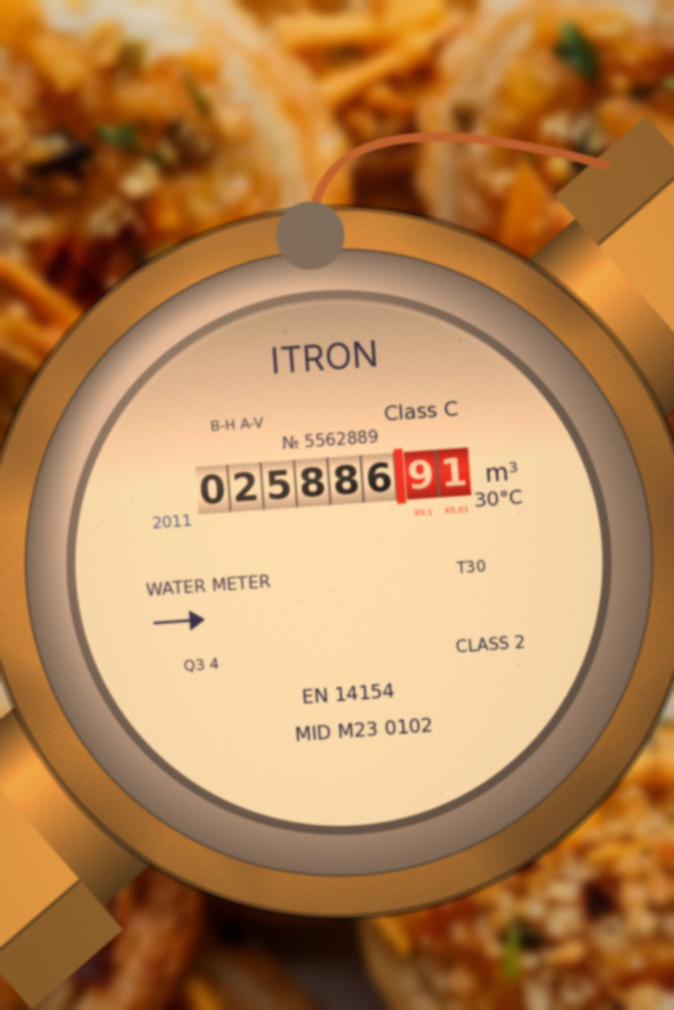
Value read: 25886.91 m³
